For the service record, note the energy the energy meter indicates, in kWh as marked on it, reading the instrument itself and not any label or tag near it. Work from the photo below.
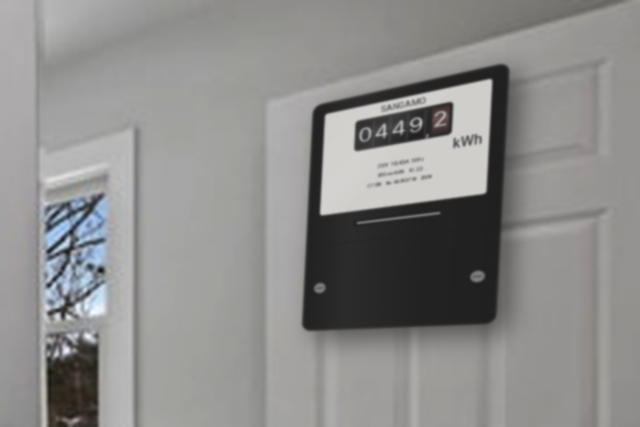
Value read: 449.2 kWh
